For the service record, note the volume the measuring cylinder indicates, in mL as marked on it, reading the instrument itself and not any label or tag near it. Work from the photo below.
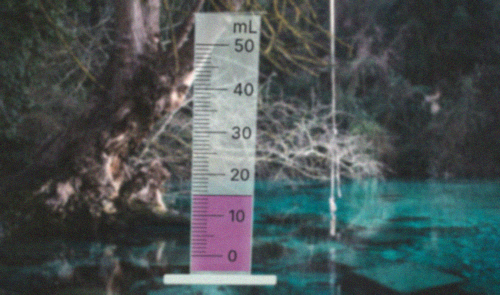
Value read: 15 mL
